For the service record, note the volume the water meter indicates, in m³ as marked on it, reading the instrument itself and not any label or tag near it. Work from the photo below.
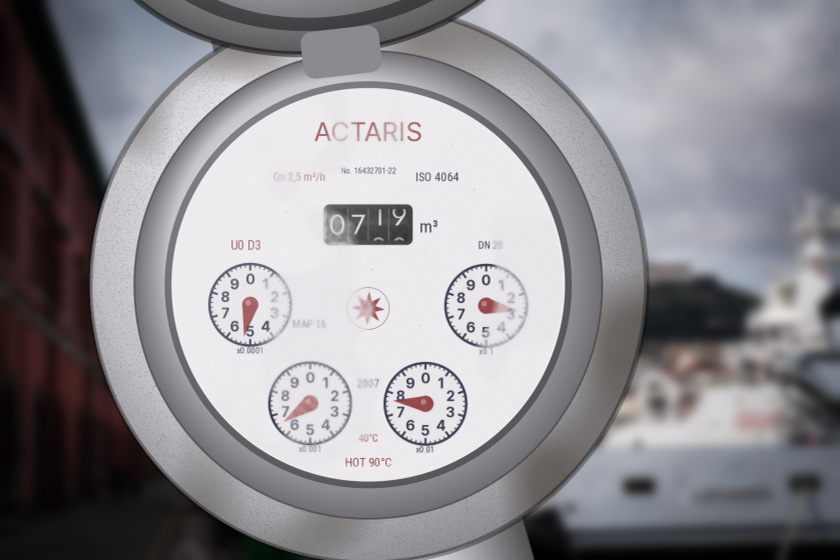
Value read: 719.2765 m³
